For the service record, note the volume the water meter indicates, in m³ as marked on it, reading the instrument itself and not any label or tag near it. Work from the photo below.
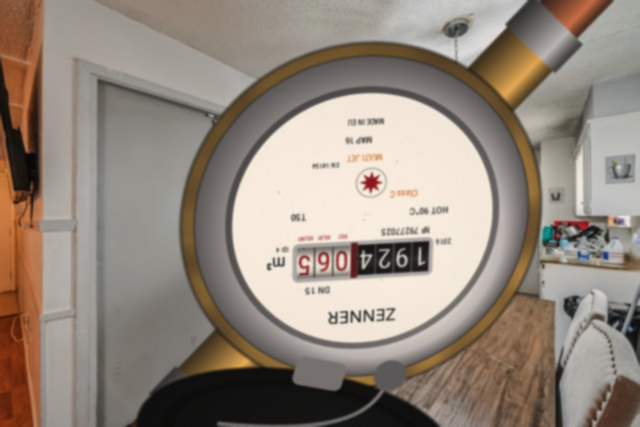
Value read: 1924.065 m³
